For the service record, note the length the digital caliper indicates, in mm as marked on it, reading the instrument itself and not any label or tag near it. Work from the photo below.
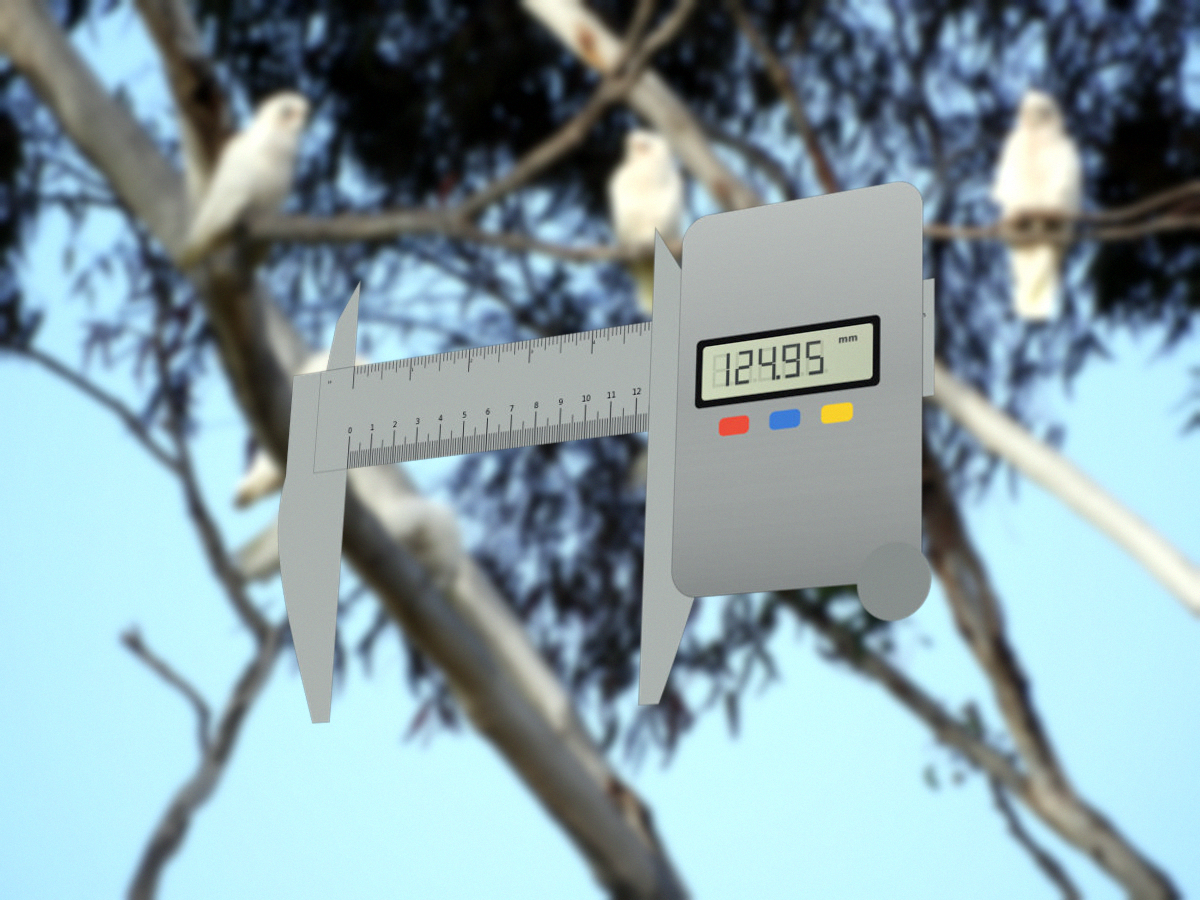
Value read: 124.95 mm
